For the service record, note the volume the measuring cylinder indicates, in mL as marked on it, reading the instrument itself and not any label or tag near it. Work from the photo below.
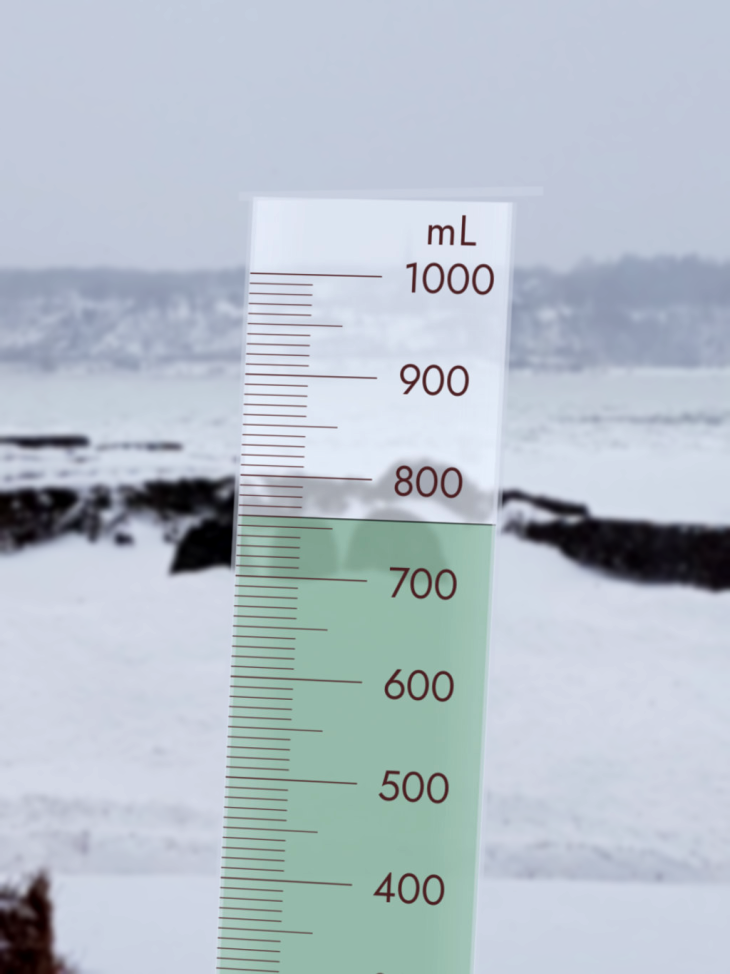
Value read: 760 mL
